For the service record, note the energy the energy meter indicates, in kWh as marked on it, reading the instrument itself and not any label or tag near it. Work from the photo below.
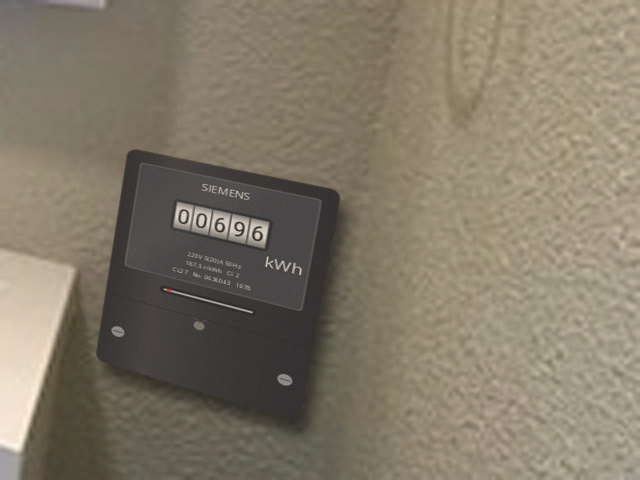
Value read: 696 kWh
